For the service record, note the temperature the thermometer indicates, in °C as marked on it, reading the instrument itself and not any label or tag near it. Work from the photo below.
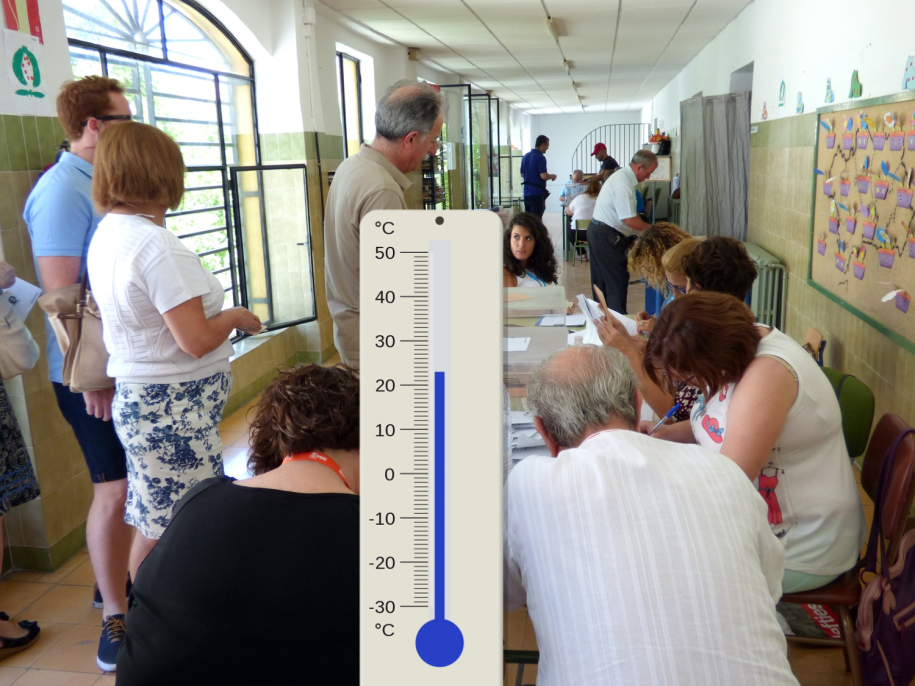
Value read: 23 °C
